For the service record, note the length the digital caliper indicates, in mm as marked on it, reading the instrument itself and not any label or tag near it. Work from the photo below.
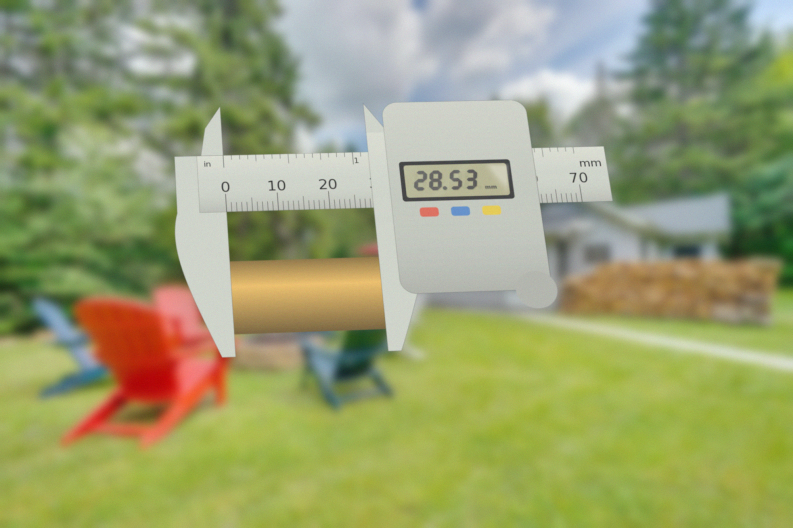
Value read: 28.53 mm
